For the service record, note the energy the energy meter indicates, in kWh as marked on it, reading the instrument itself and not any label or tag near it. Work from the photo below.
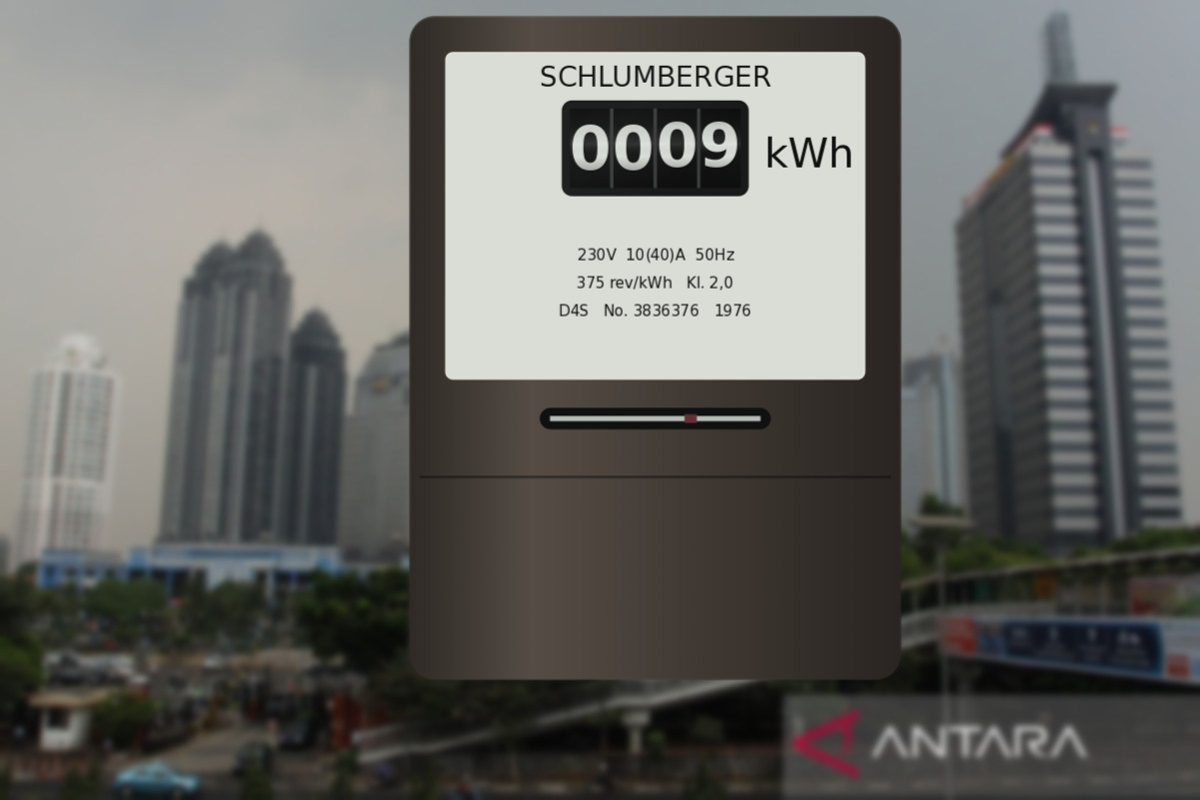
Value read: 9 kWh
